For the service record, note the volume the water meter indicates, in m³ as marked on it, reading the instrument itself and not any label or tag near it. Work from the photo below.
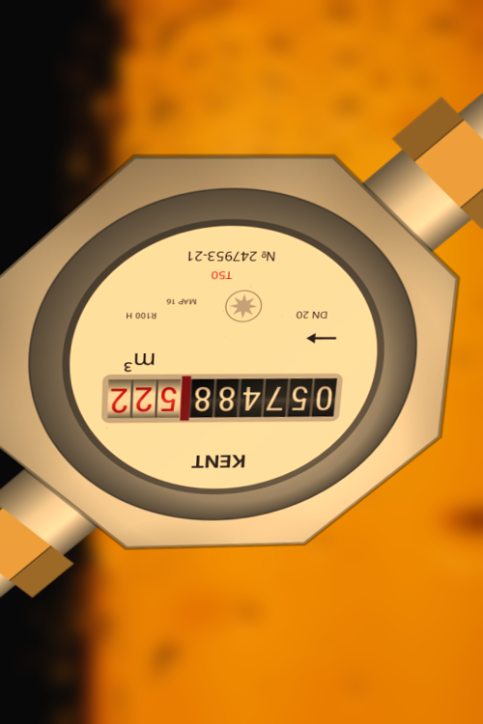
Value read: 57488.522 m³
